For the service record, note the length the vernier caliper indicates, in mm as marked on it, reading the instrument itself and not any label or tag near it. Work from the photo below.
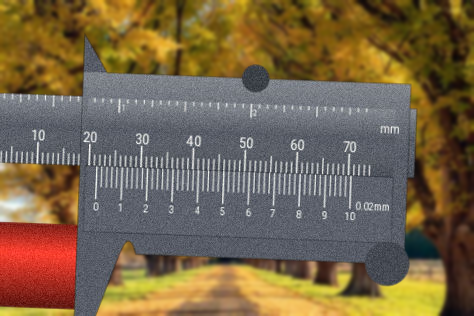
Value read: 21.5 mm
